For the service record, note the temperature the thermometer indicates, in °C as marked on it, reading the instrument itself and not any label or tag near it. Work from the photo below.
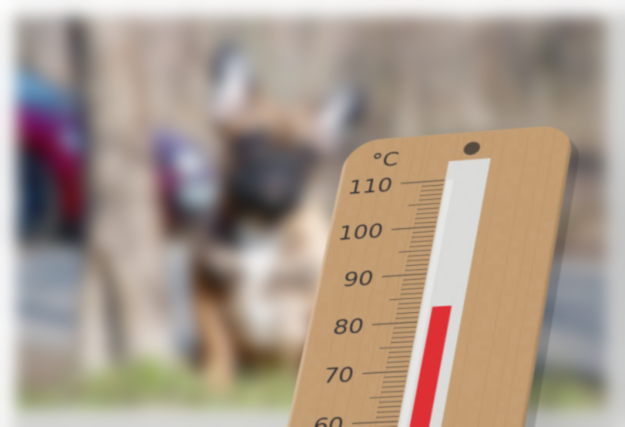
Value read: 83 °C
